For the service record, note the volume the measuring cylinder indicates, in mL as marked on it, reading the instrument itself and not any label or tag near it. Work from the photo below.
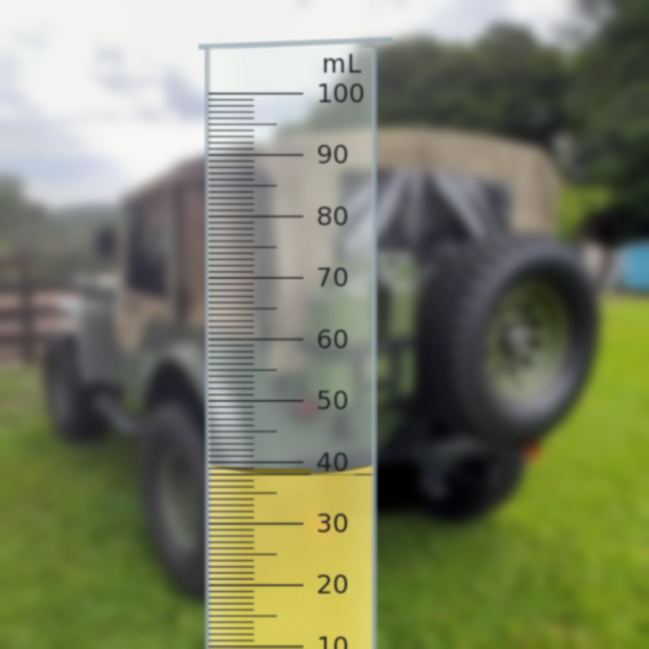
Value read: 38 mL
